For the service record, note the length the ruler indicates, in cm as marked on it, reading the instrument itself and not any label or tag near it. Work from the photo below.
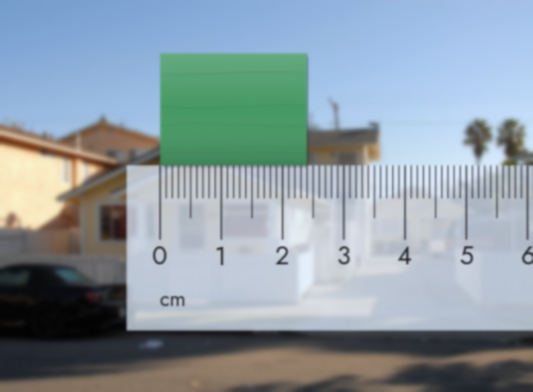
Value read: 2.4 cm
